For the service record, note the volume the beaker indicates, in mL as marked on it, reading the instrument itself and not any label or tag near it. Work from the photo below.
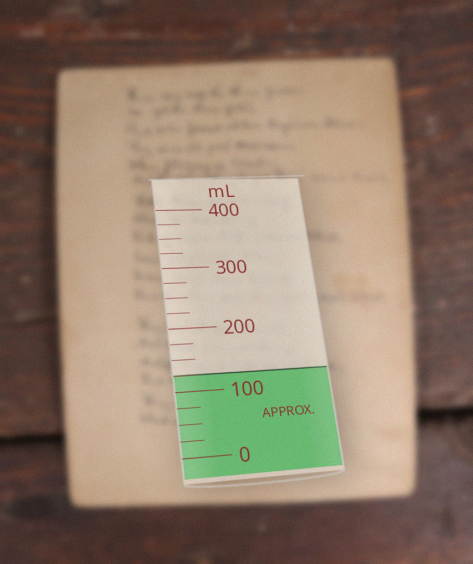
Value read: 125 mL
